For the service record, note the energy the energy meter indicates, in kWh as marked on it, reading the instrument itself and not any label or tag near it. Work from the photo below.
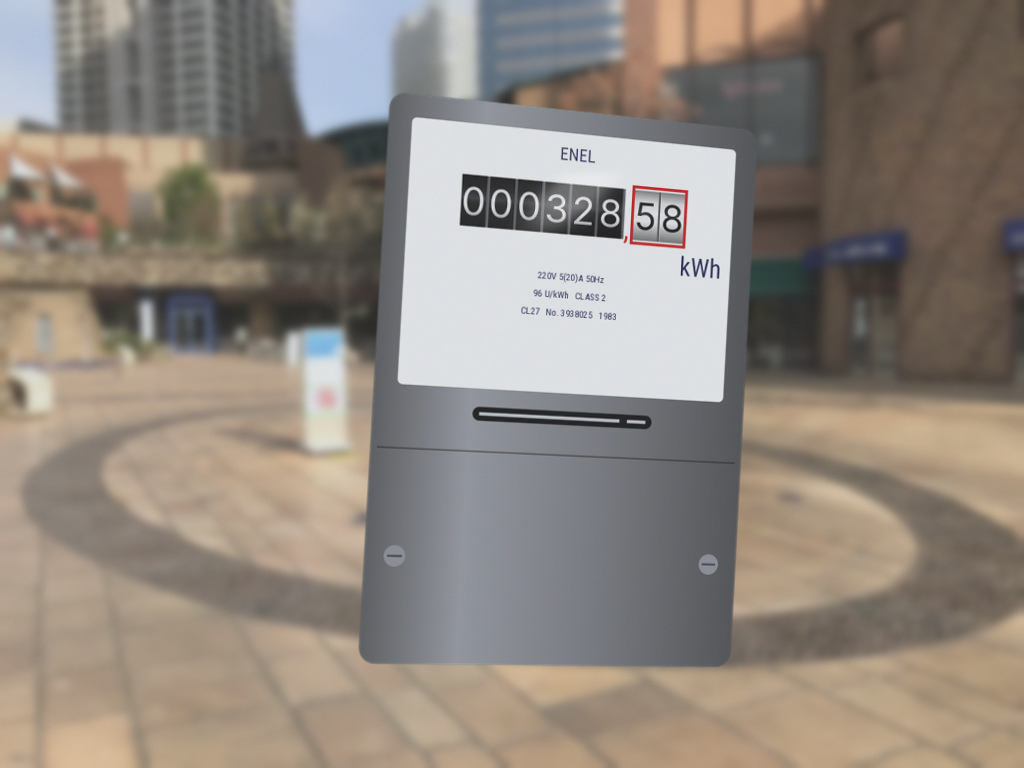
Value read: 328.58 kWh
